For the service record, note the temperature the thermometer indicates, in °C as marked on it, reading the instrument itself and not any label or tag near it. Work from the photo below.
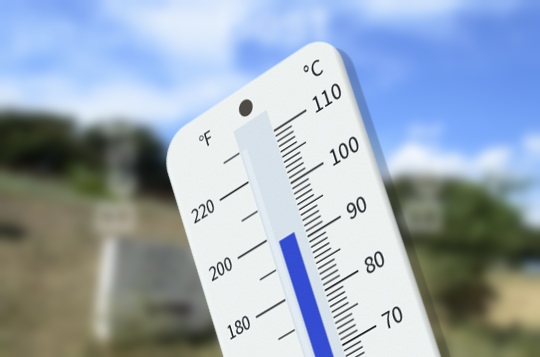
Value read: 92 °C
